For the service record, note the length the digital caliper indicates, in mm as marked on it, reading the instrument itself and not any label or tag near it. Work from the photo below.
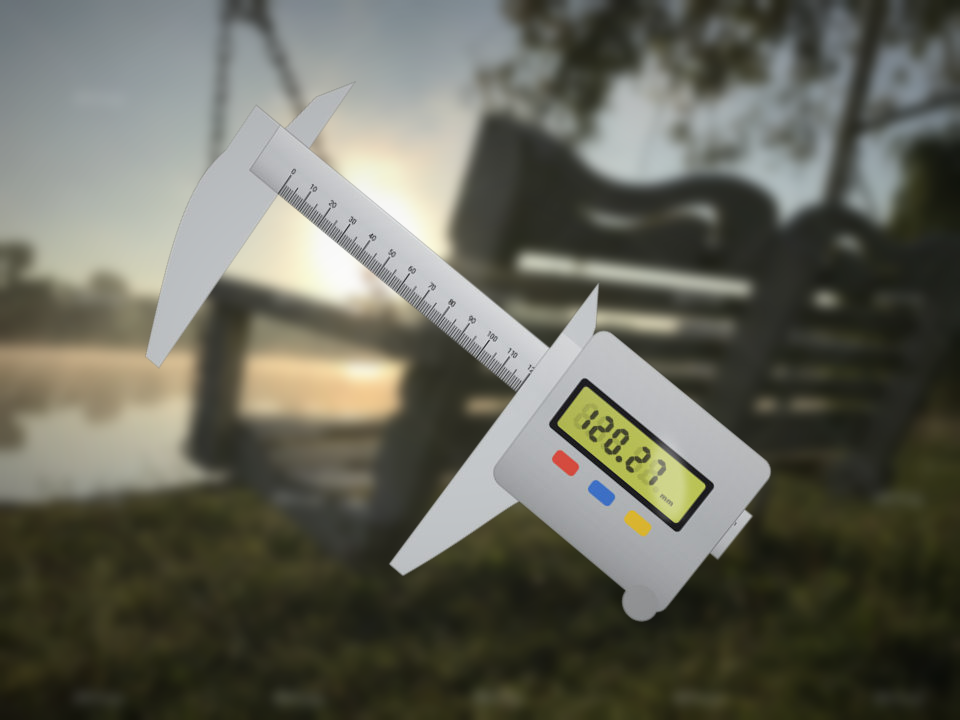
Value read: 120.27 mm
